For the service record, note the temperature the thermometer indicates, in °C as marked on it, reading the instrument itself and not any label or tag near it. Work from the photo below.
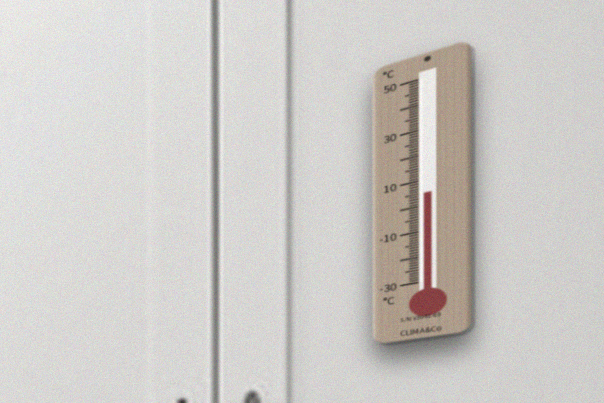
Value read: 5 °C
